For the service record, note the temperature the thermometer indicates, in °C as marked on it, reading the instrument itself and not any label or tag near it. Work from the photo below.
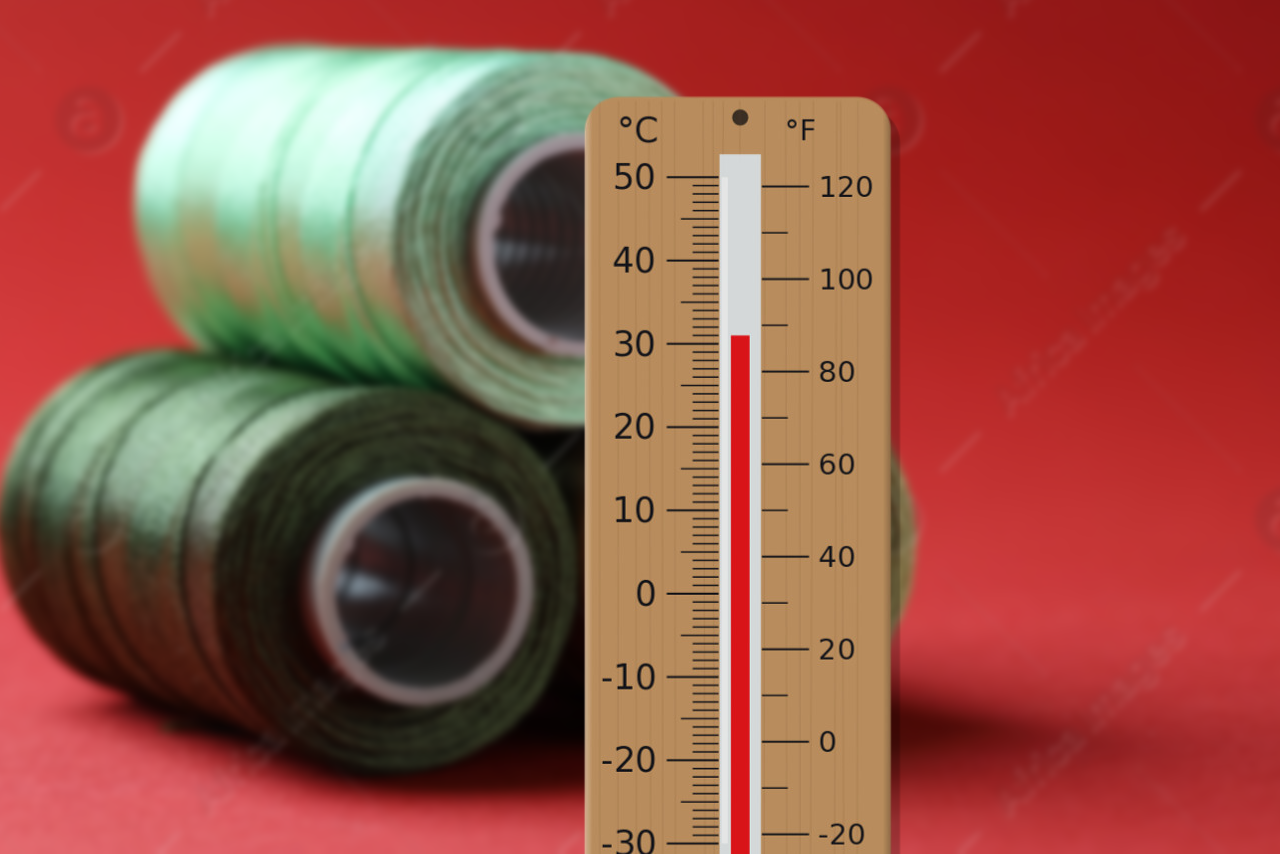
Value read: 31 °C
